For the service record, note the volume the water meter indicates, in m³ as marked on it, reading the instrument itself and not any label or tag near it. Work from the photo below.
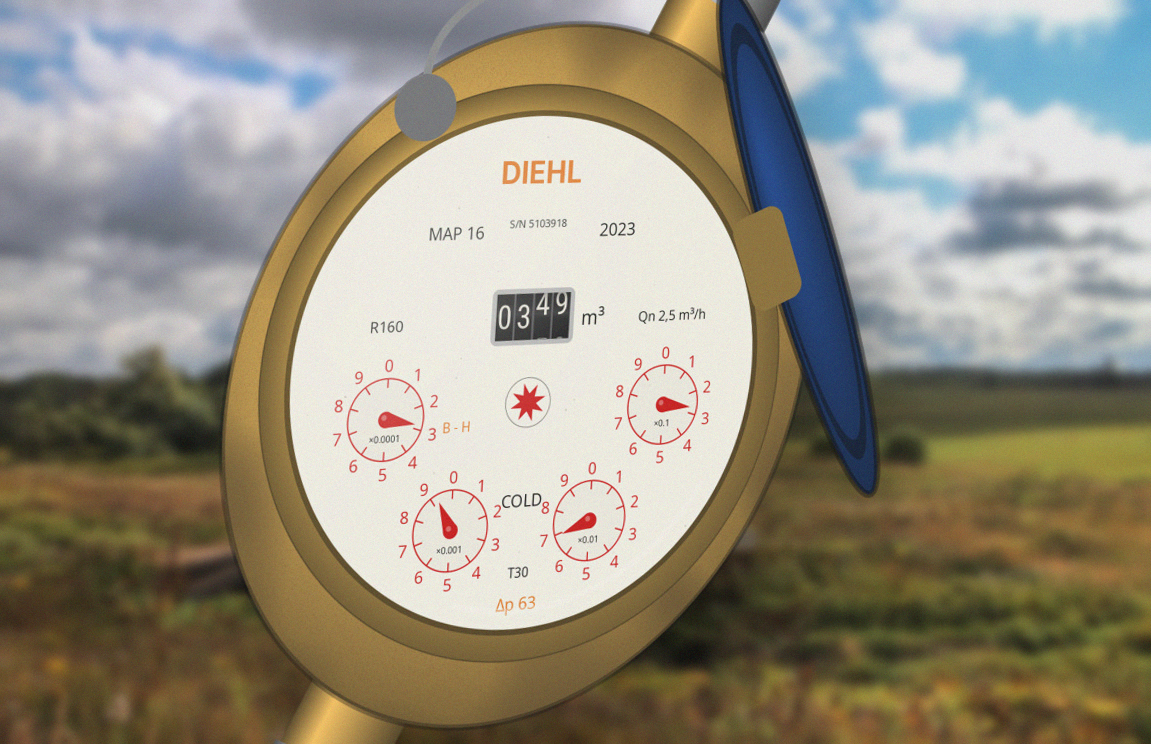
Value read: 349.2692 m³
